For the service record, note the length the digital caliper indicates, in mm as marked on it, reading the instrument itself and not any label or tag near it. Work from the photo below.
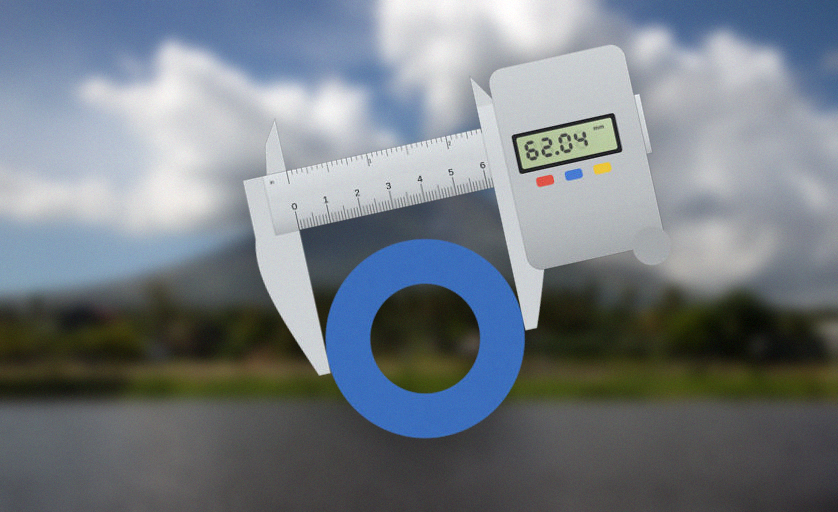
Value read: 62.04 mm
